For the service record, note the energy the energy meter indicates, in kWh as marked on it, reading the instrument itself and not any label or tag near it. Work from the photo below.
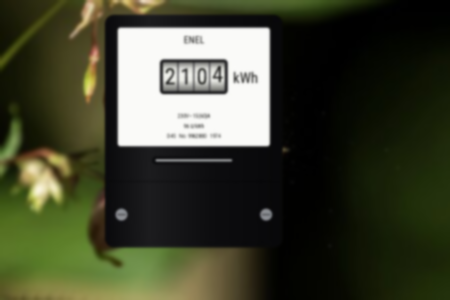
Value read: 2104 kWh
